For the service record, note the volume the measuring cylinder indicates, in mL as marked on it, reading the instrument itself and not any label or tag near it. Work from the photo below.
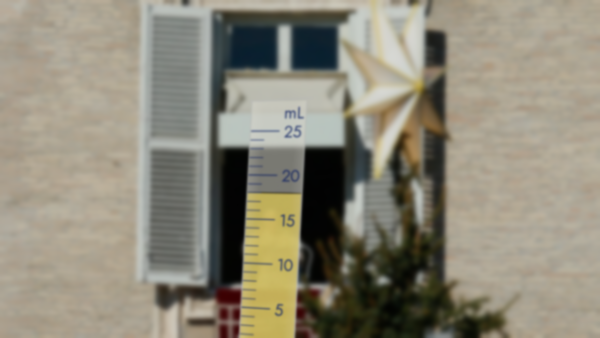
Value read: 18 mL
